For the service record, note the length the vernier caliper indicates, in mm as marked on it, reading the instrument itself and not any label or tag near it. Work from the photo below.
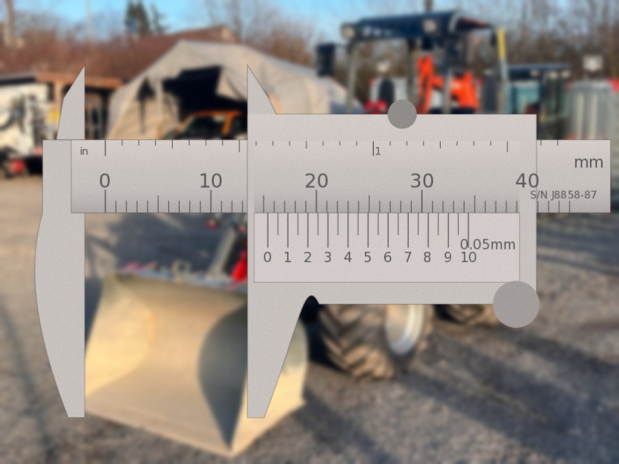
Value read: 15.4 mm
